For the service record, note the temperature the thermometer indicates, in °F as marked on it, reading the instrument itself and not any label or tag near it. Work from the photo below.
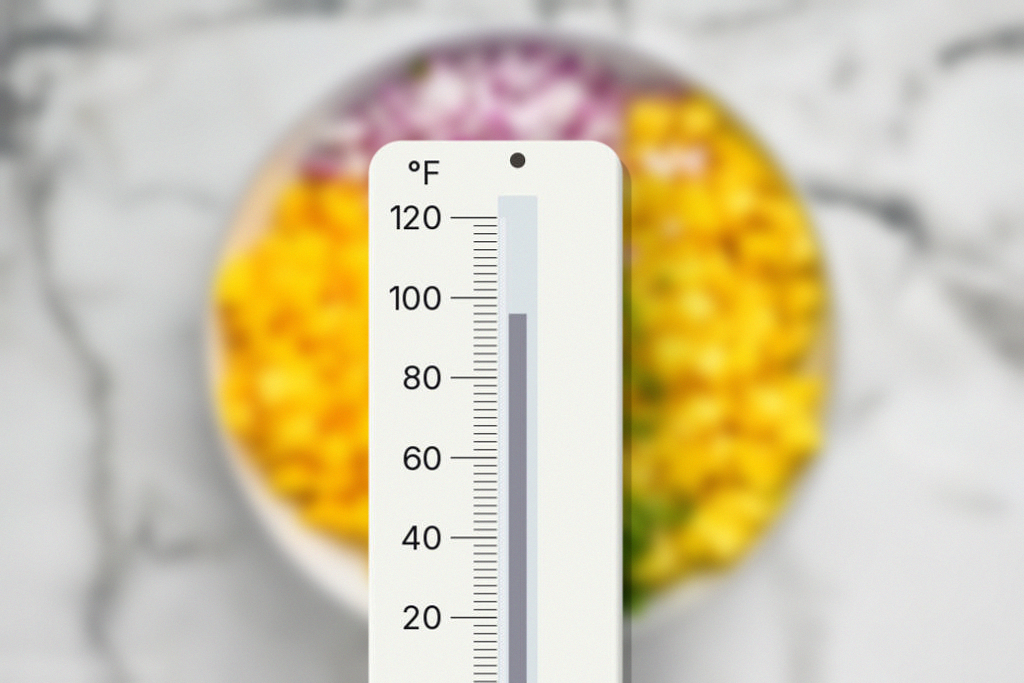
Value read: 96 °F
